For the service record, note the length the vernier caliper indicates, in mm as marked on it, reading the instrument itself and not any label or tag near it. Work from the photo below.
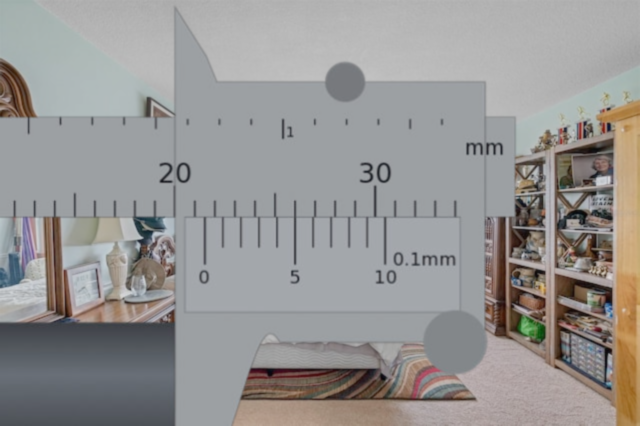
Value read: 21.5 mm
